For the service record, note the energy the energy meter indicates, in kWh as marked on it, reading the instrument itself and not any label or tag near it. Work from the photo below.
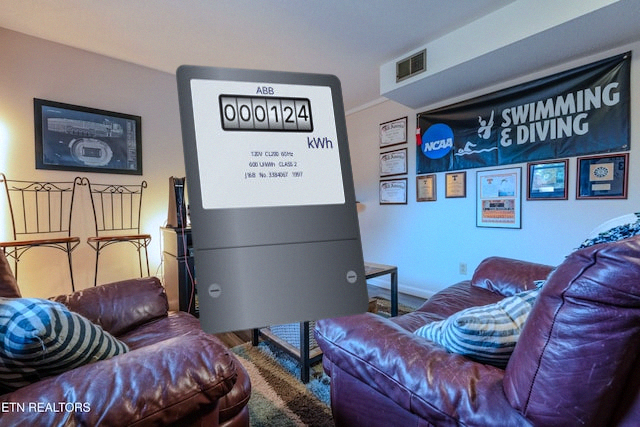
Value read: 124 kWh
